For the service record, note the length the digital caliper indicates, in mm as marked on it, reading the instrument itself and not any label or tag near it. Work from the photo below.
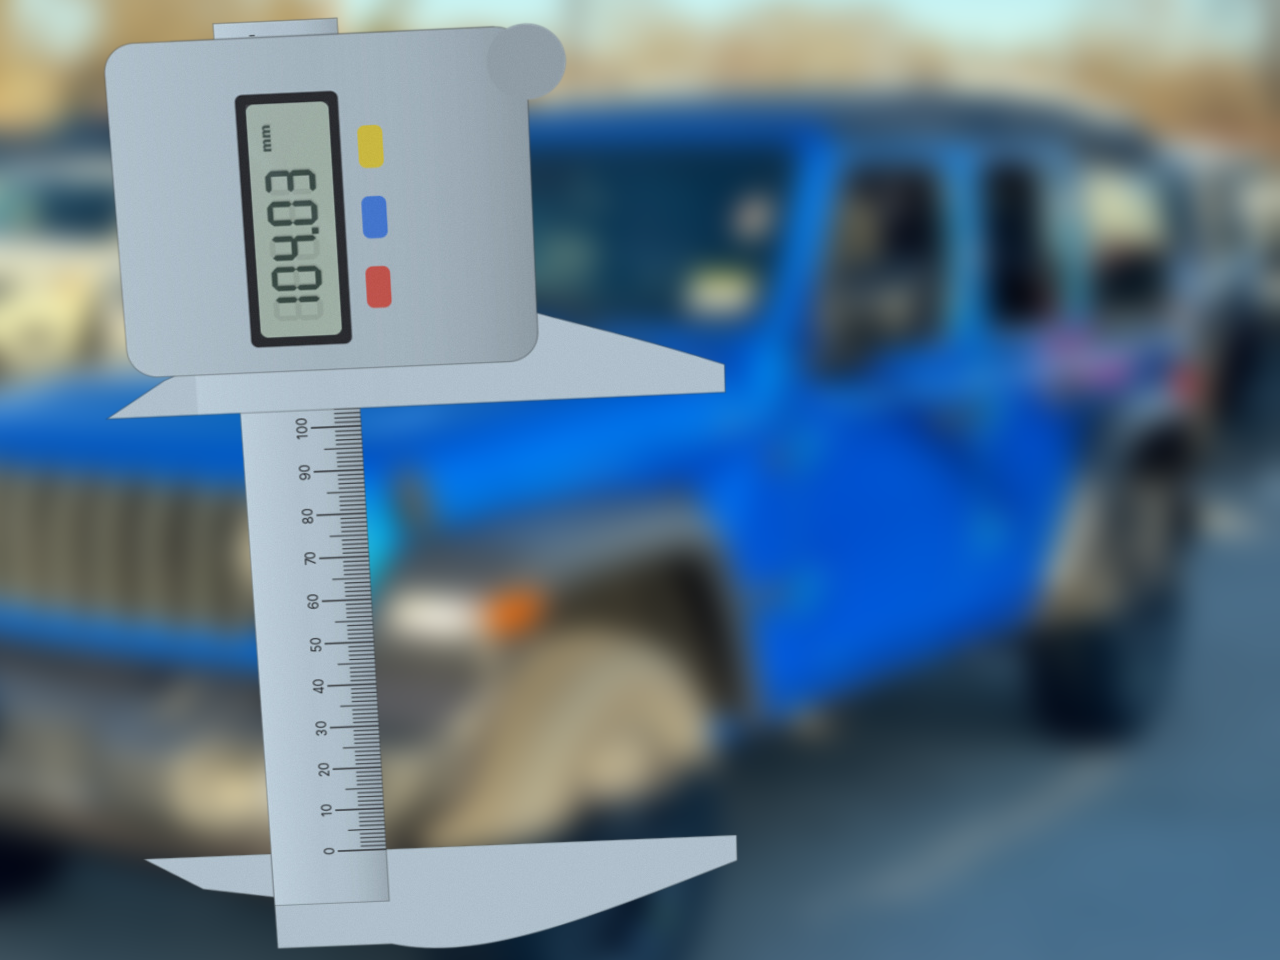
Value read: 104.03 mm
